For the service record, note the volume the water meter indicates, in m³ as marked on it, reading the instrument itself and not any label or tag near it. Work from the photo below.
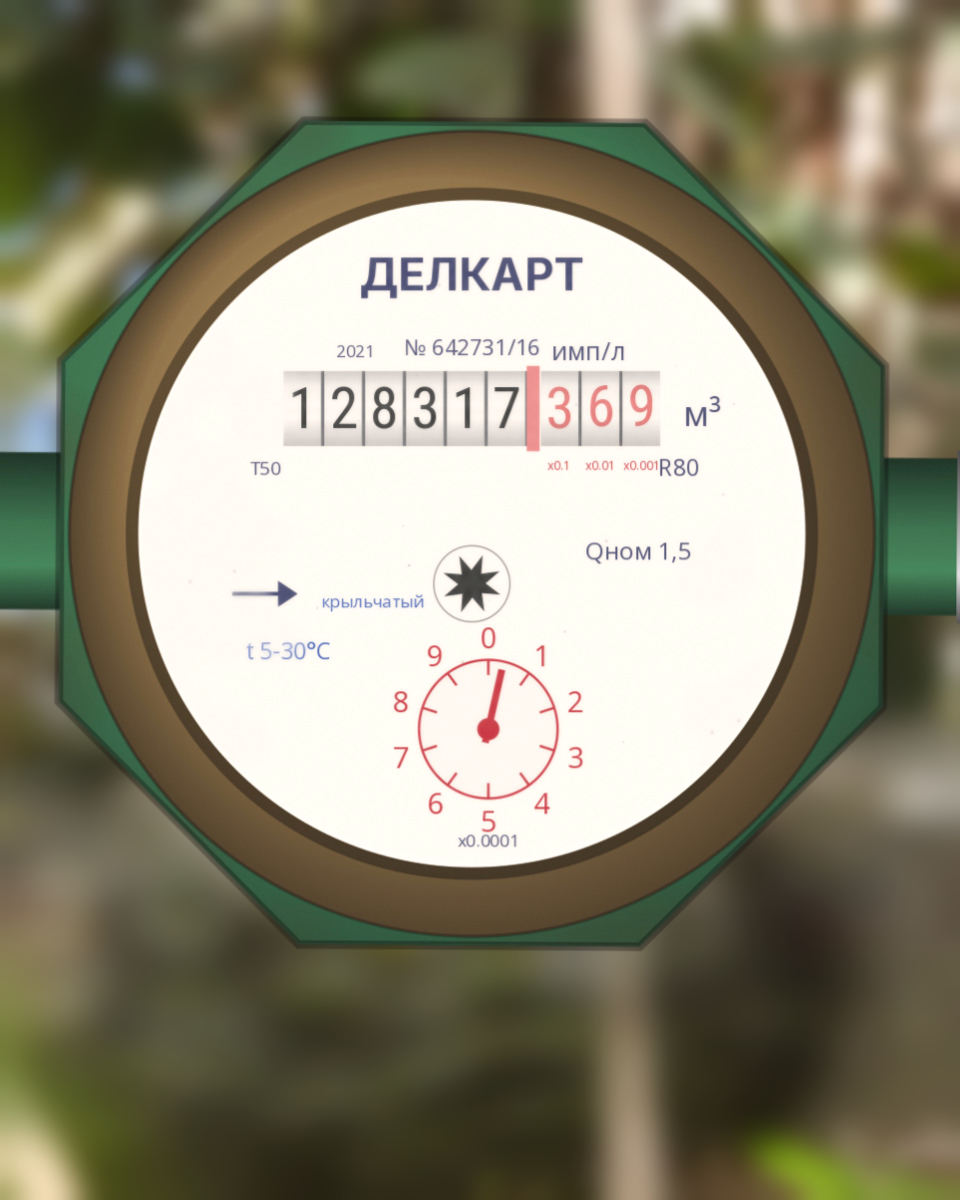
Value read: 128317.3690 m³
